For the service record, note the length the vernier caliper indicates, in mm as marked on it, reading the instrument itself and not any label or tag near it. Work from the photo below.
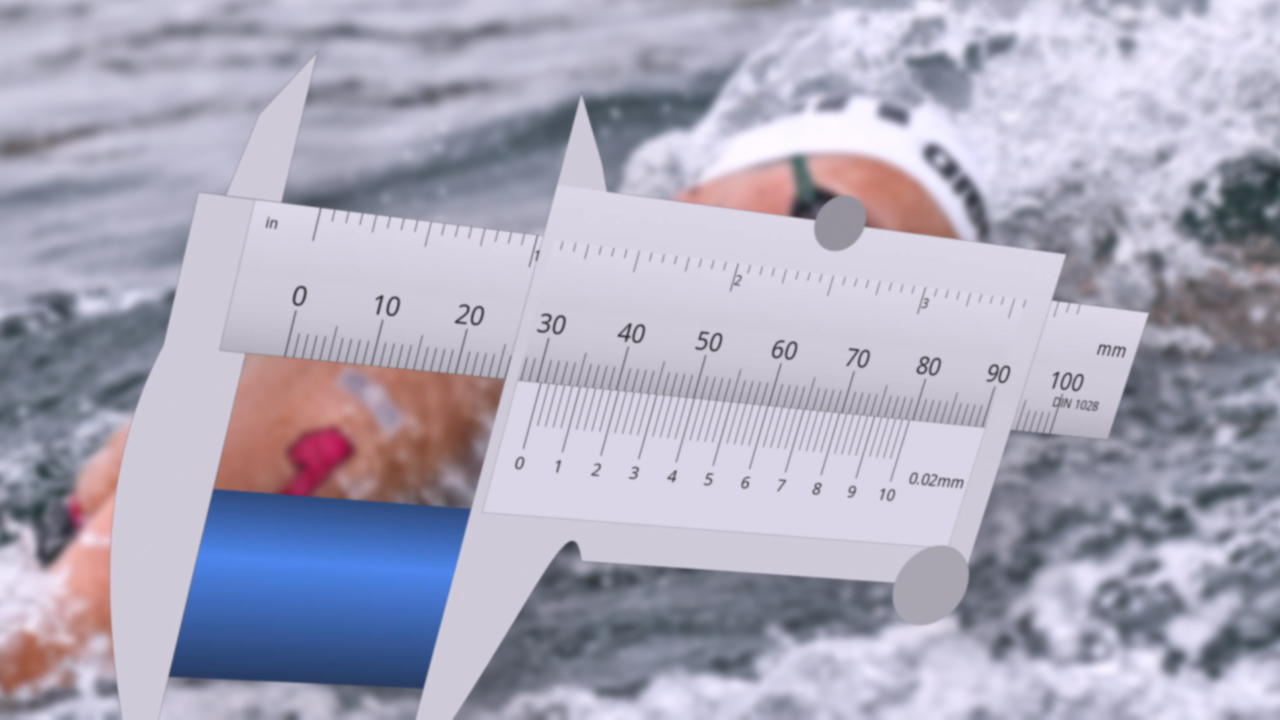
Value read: 30.5 mm
